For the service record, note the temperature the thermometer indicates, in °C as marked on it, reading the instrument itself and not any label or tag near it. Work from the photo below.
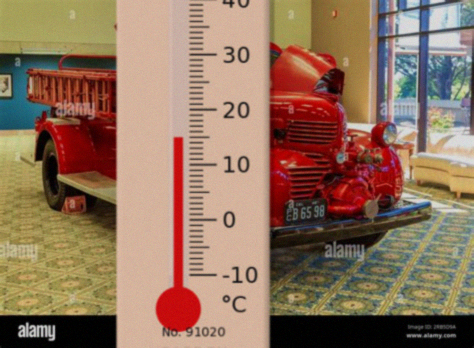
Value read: 15 °C
